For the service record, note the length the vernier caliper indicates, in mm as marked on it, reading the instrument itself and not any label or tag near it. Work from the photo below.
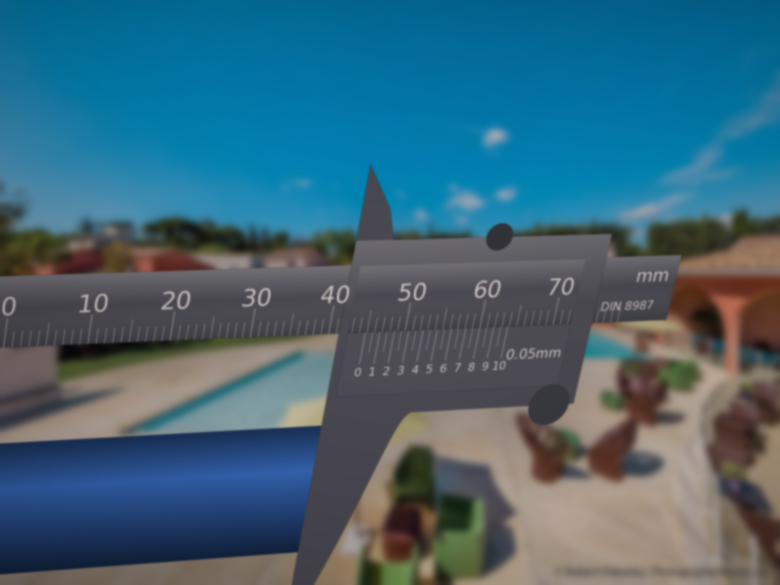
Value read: 44.8 mm
